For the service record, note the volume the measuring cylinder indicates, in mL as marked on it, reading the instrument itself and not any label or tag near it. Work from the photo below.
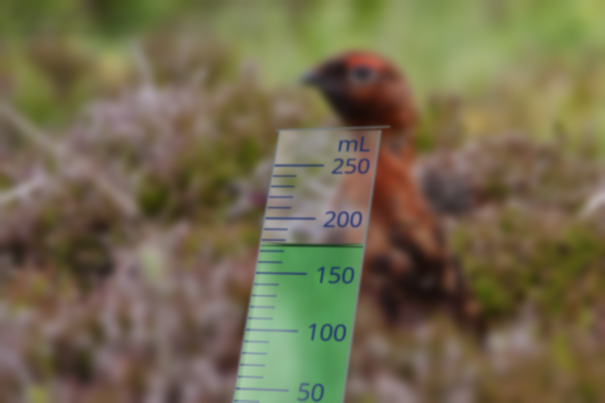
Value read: 175 mL
